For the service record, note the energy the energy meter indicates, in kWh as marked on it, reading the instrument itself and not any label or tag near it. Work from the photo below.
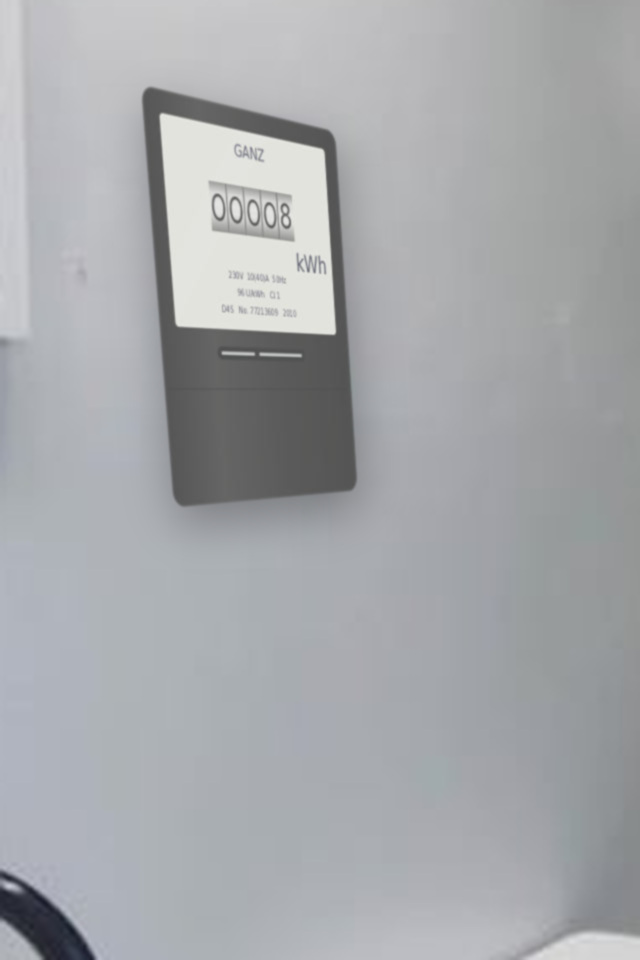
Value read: 8 kWh
